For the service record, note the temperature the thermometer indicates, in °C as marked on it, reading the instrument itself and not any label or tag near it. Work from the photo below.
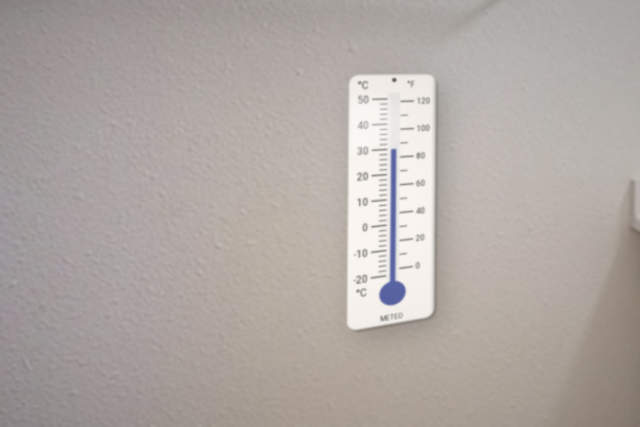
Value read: 30 °C
